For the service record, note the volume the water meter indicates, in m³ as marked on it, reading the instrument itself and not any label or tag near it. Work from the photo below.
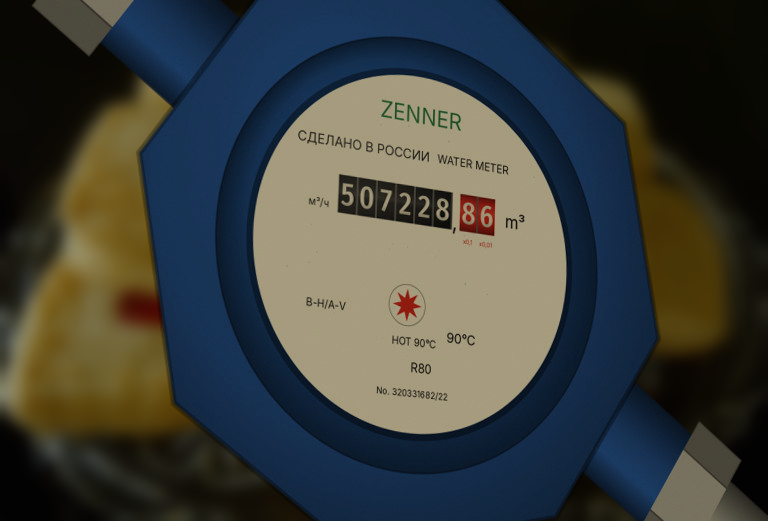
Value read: 507228.86 m³
